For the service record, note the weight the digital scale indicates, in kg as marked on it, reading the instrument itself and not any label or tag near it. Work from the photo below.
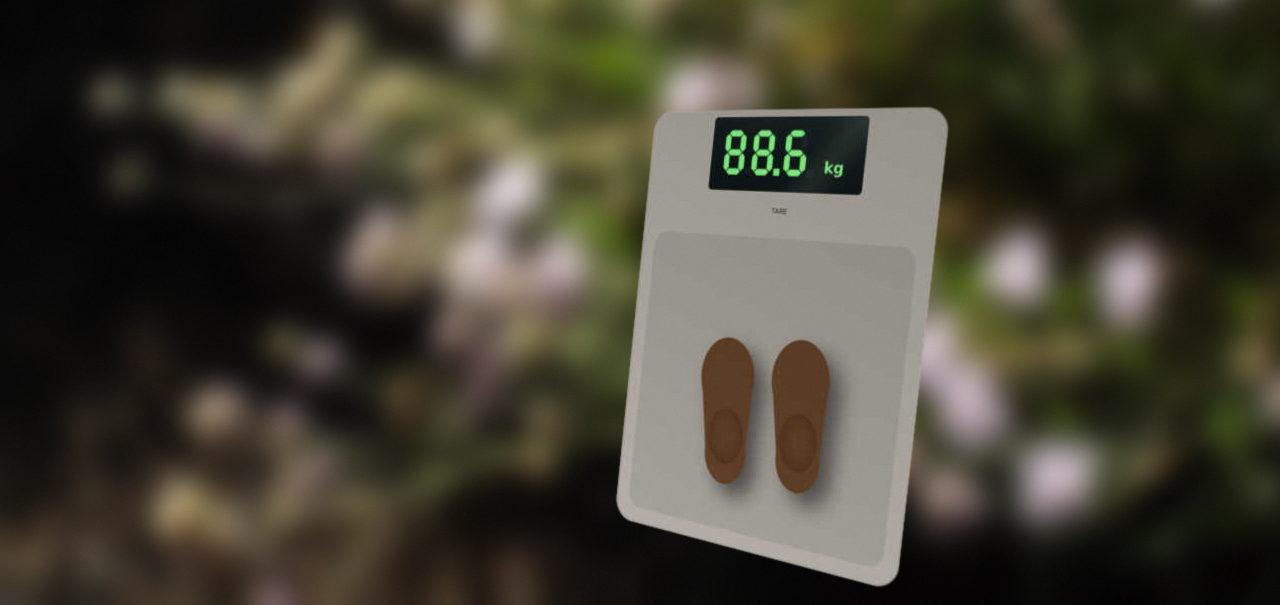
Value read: 88.6 kg
